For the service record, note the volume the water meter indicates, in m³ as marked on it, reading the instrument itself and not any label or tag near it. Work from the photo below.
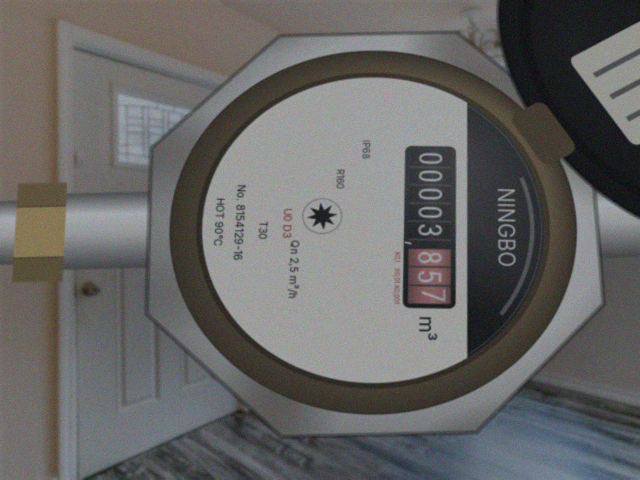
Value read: 3.857 m³
